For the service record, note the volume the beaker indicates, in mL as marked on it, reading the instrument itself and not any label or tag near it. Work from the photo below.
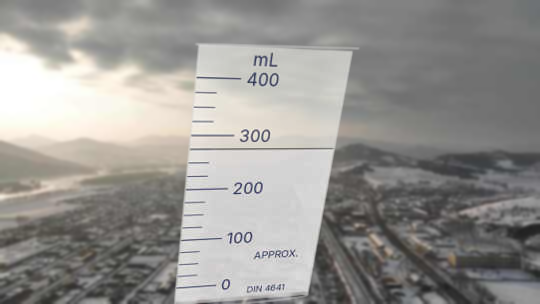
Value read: 275 mL
